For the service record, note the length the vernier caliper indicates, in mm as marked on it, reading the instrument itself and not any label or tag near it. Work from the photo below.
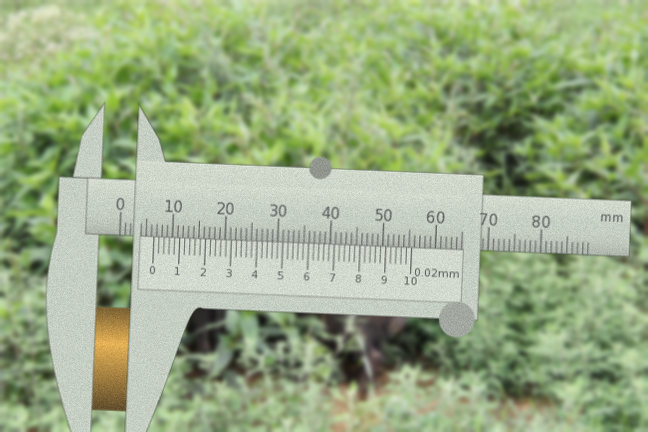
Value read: 6.5 mm
